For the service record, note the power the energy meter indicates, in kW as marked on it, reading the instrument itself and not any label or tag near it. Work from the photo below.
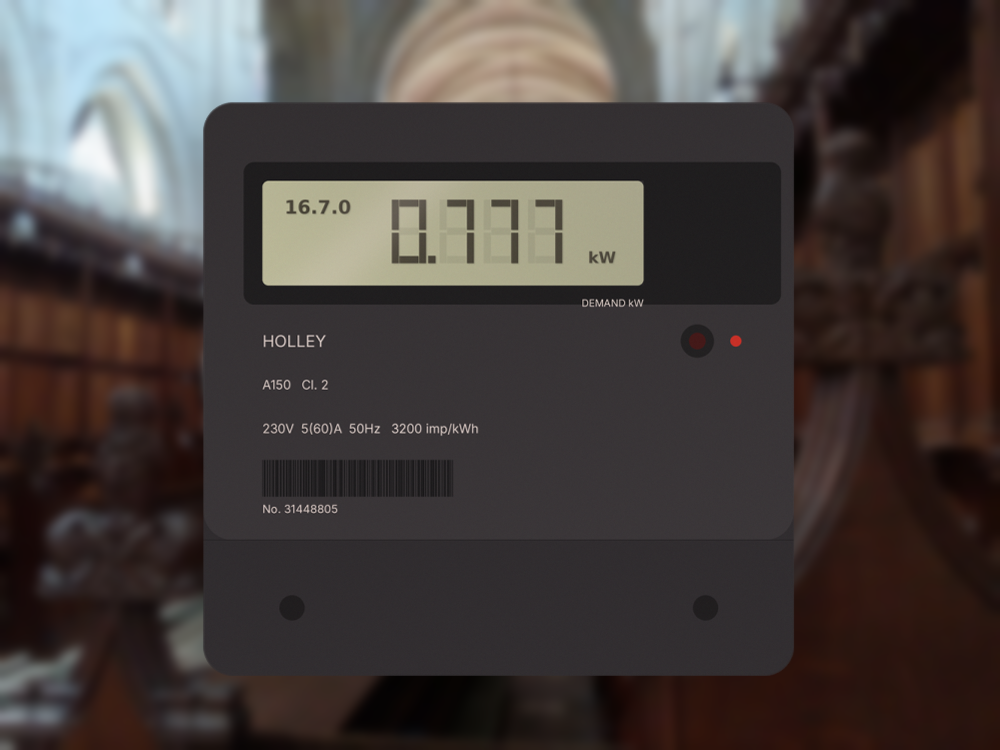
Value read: 0.777 kW
